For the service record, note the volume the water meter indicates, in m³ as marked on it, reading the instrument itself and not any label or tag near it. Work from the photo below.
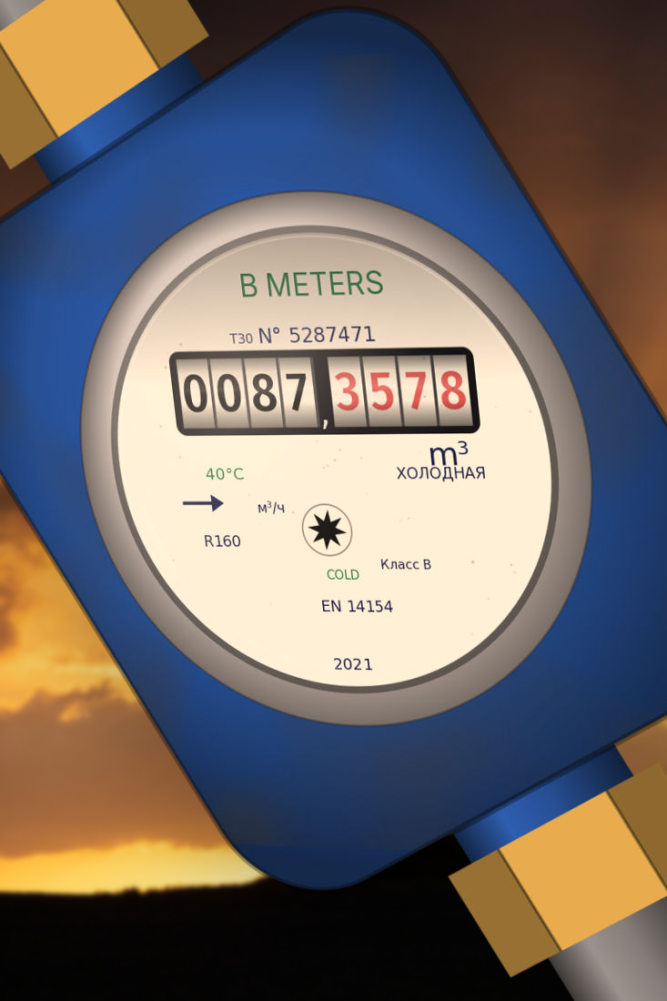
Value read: 87.3578 m³
